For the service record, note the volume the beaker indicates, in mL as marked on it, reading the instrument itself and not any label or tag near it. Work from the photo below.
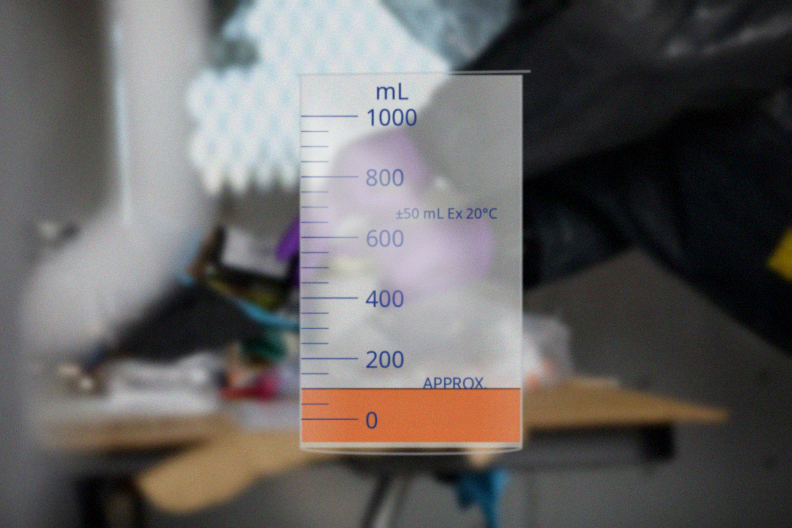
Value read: 100 mL
